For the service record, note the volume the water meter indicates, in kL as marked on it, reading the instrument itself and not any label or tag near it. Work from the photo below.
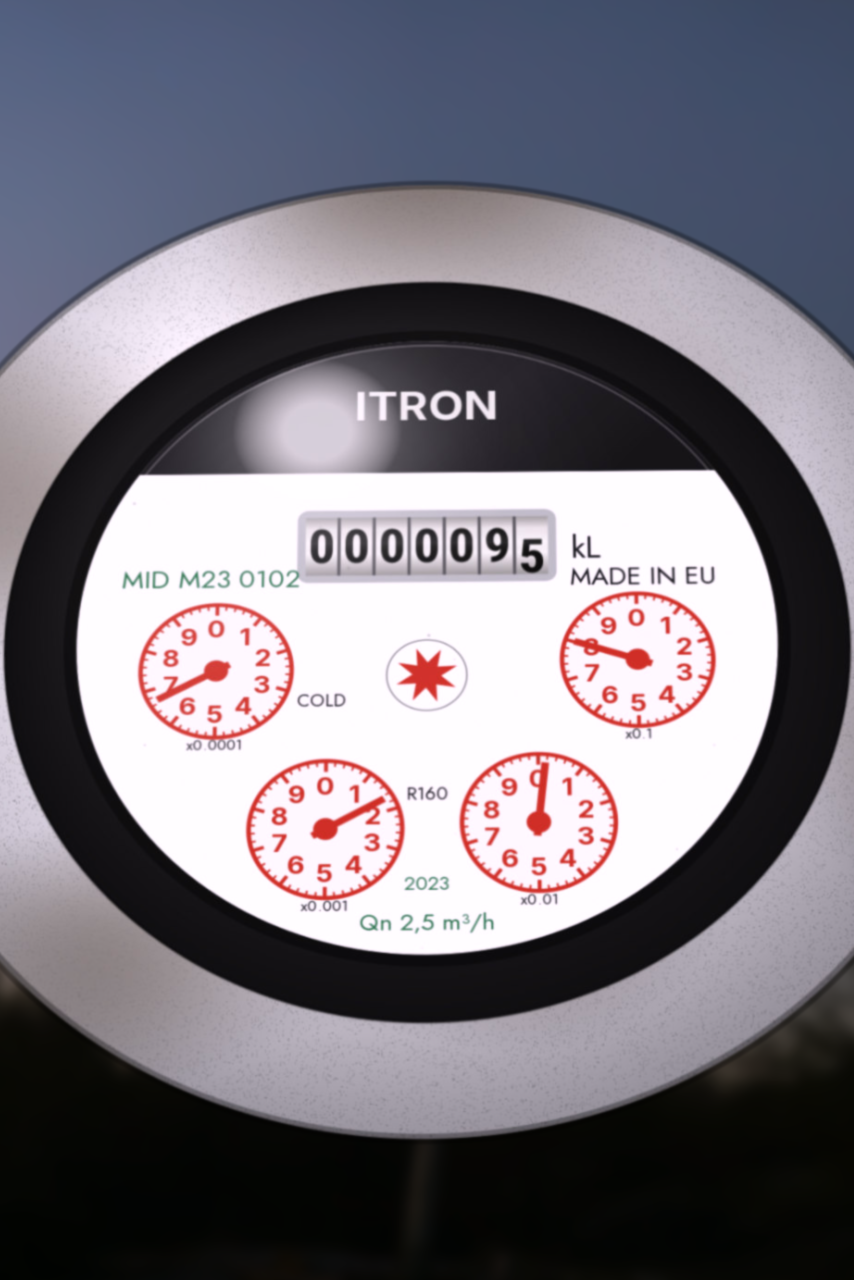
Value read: 94.8016 kL
